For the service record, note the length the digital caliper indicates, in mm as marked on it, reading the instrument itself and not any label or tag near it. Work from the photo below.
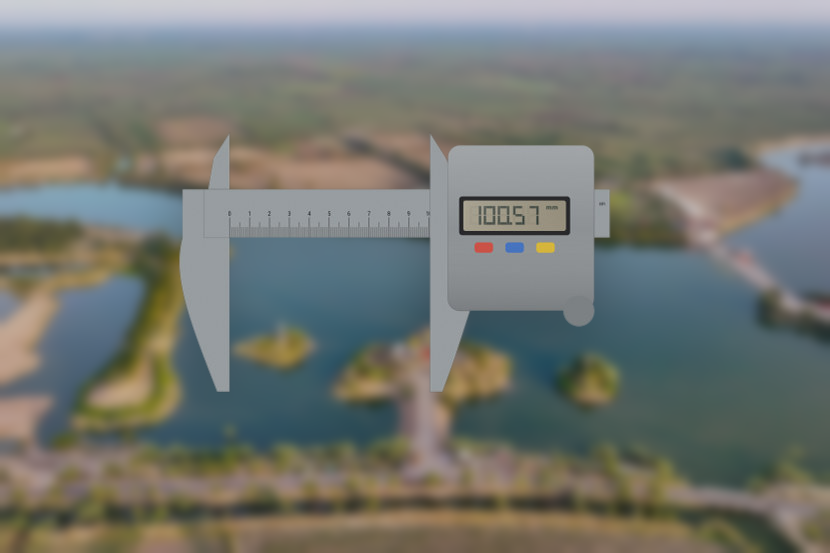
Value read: 100.57 mm
